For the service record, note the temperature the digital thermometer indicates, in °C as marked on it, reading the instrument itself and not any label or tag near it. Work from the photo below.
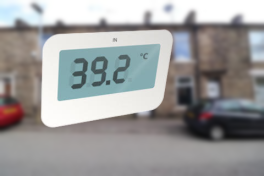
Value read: 39.2 °C
